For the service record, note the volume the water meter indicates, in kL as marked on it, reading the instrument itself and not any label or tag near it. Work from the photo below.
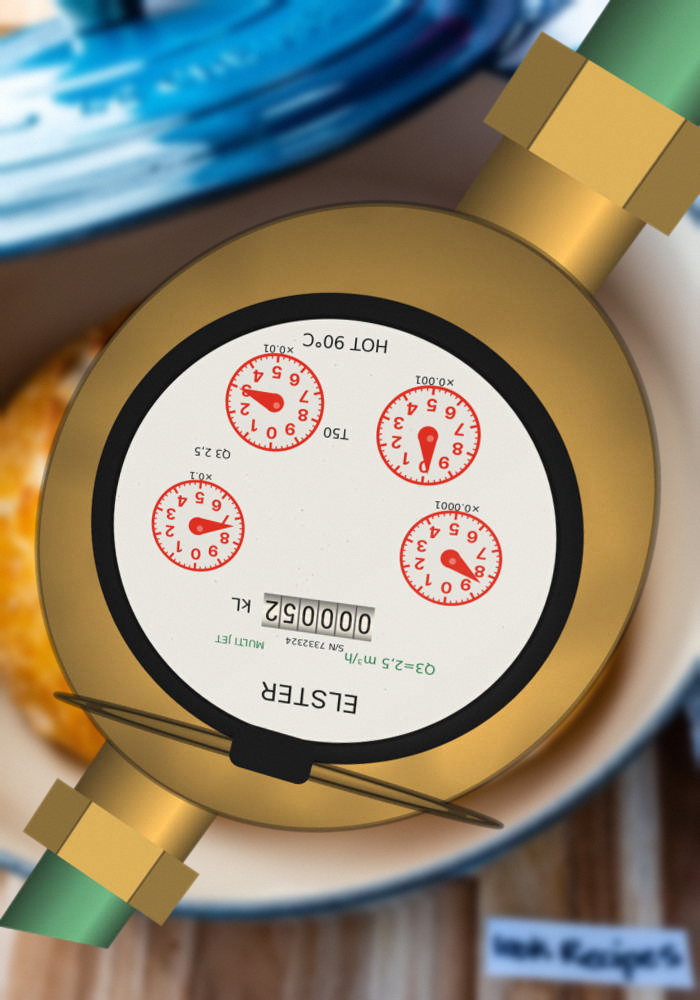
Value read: 52.7298 kL
